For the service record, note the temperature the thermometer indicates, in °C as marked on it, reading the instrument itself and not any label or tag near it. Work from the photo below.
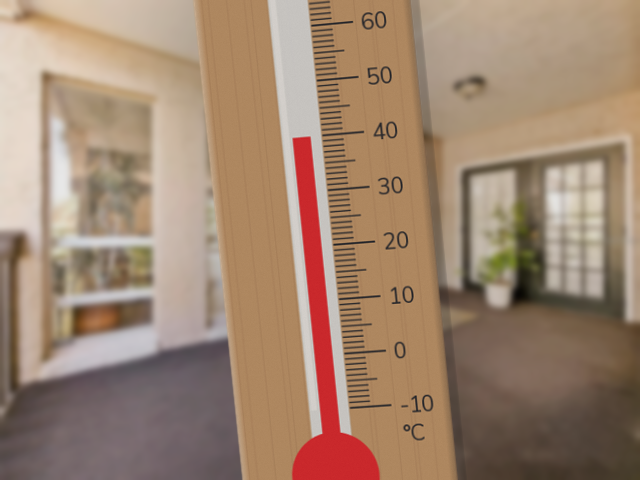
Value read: 40 °C
